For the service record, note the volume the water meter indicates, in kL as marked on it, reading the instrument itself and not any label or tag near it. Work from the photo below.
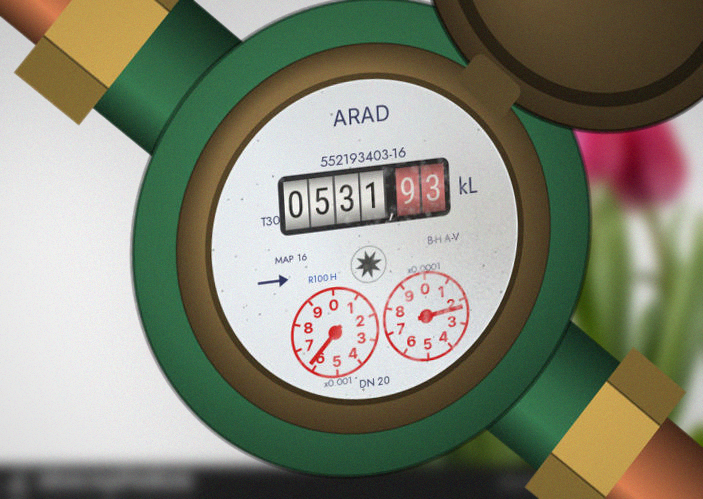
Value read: 531.9362 kL
